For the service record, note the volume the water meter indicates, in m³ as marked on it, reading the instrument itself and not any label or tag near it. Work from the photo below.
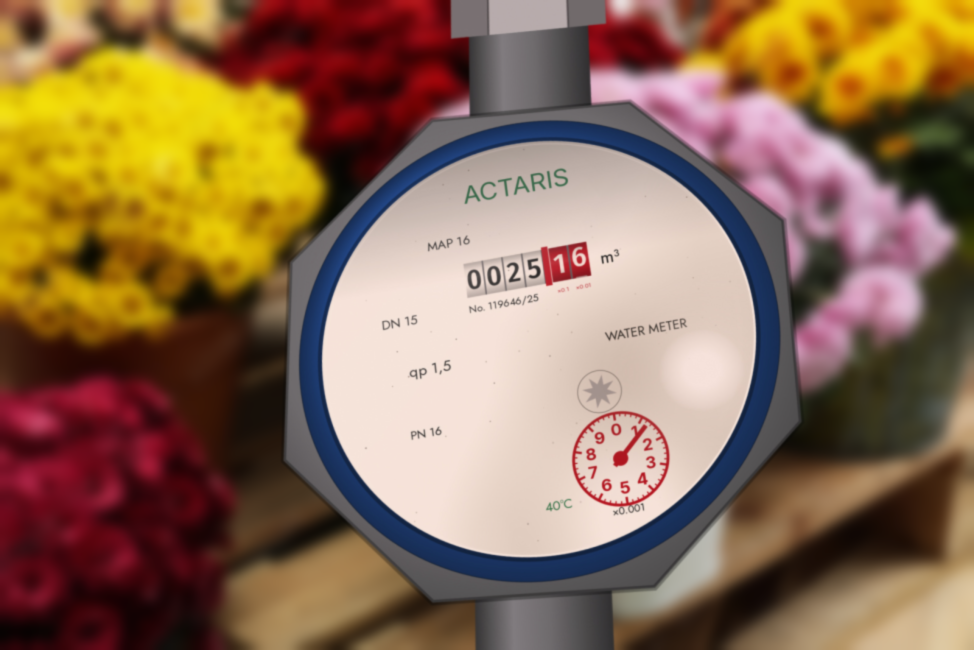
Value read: 25.161 m³
